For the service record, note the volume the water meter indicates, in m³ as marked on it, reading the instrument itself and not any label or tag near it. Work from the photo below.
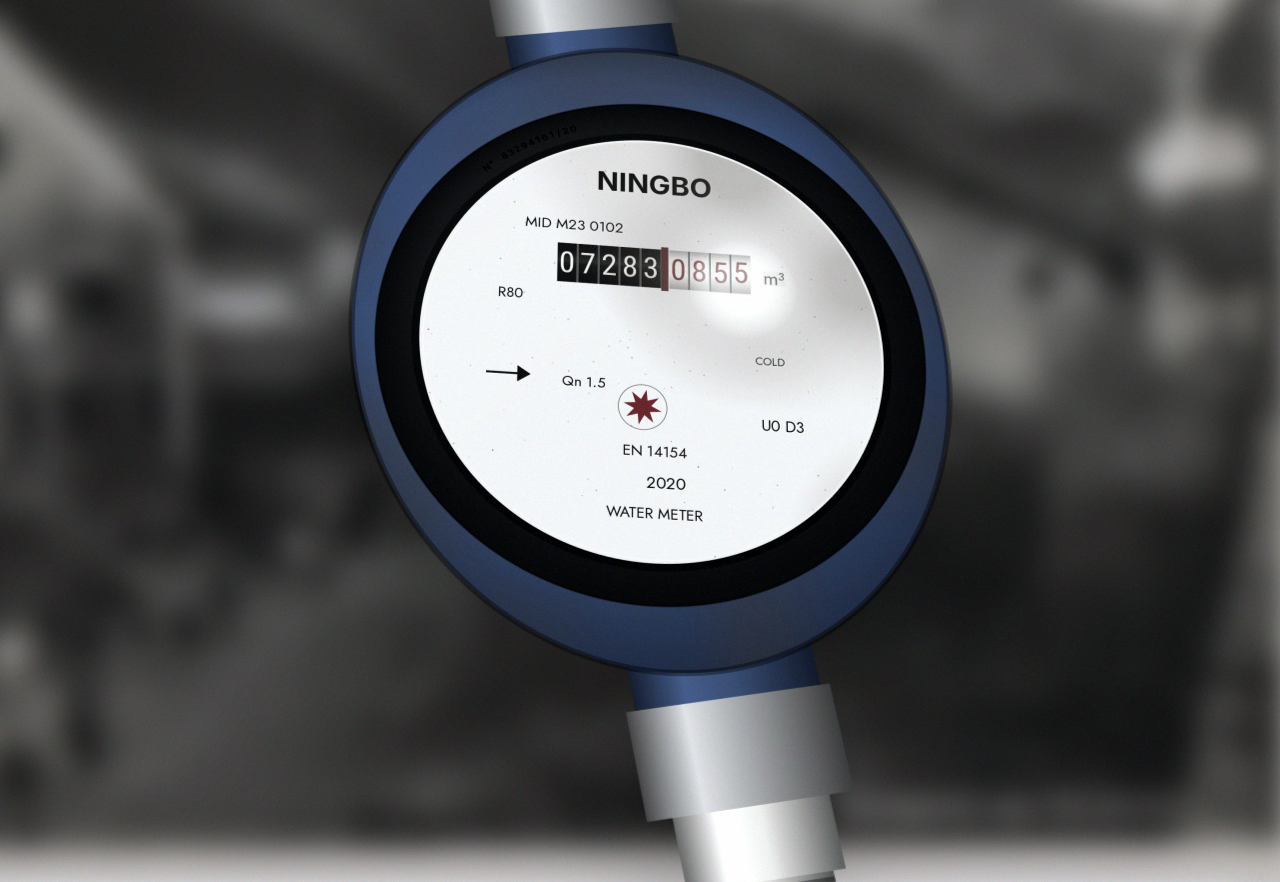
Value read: 7283.0855 m³
